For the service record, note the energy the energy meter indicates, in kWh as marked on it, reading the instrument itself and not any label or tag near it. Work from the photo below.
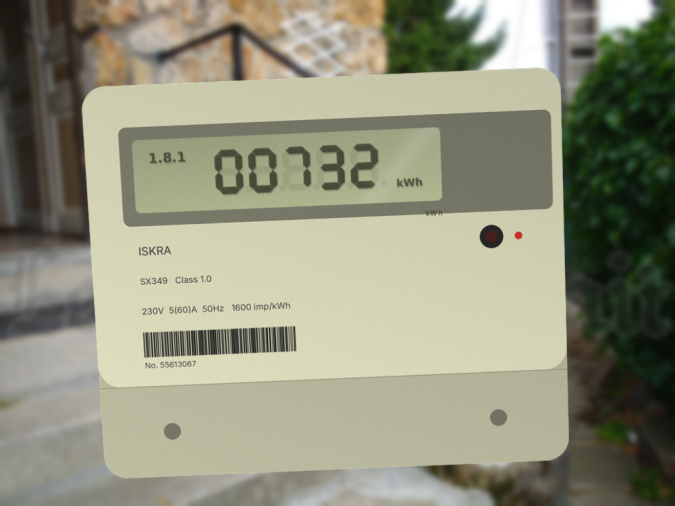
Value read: 732 kWh
